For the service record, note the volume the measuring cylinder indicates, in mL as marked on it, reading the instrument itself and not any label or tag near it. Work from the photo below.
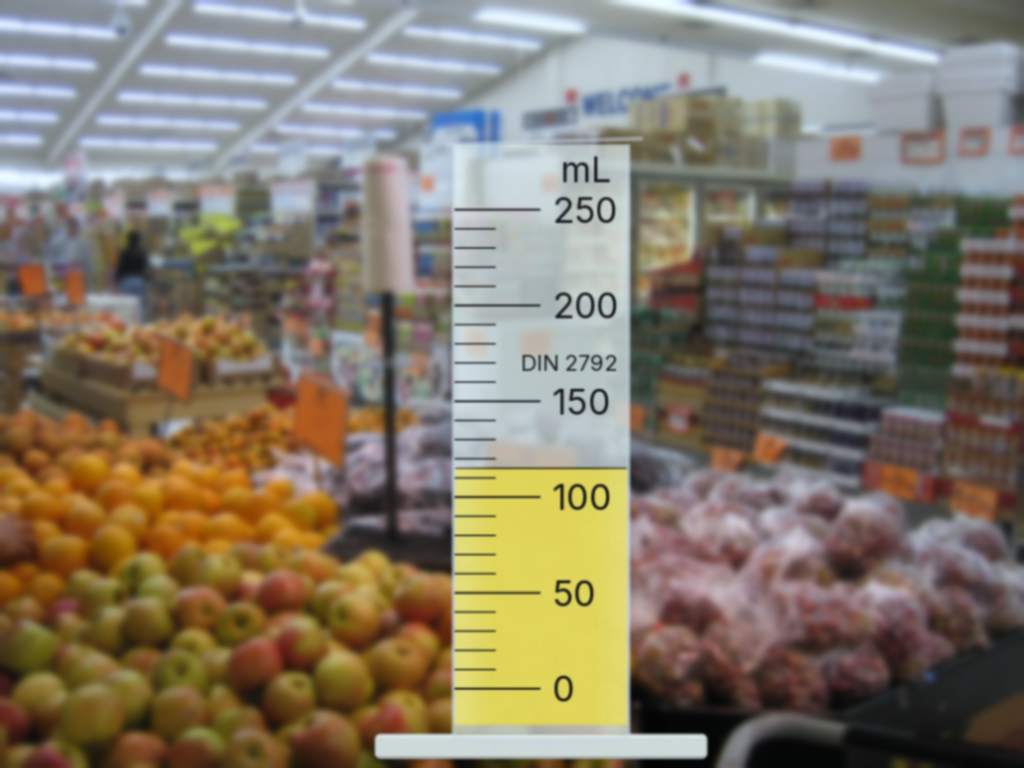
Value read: 115 mL
